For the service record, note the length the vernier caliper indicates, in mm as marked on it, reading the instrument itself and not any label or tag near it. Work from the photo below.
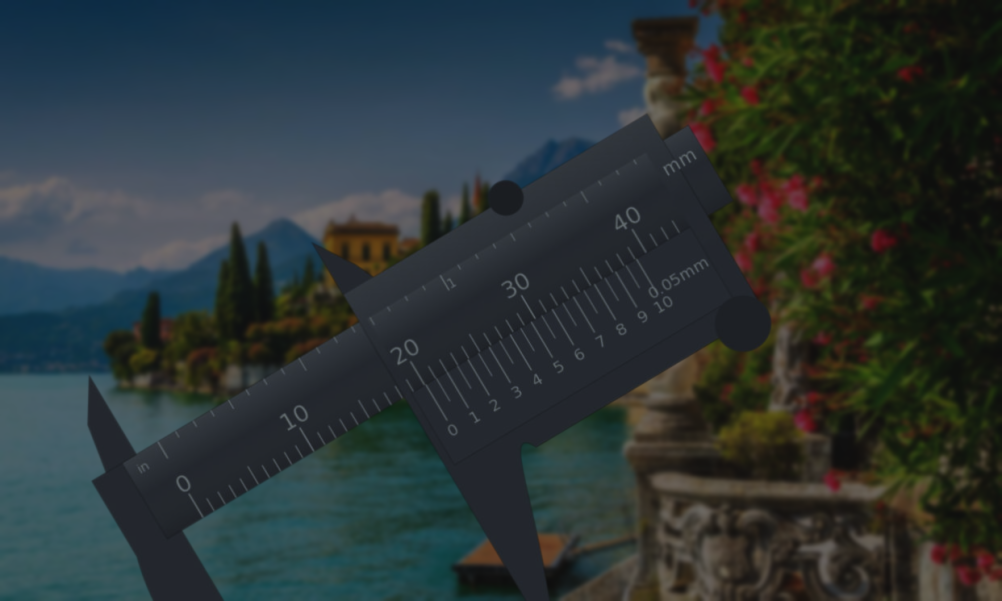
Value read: 20.1 mm
